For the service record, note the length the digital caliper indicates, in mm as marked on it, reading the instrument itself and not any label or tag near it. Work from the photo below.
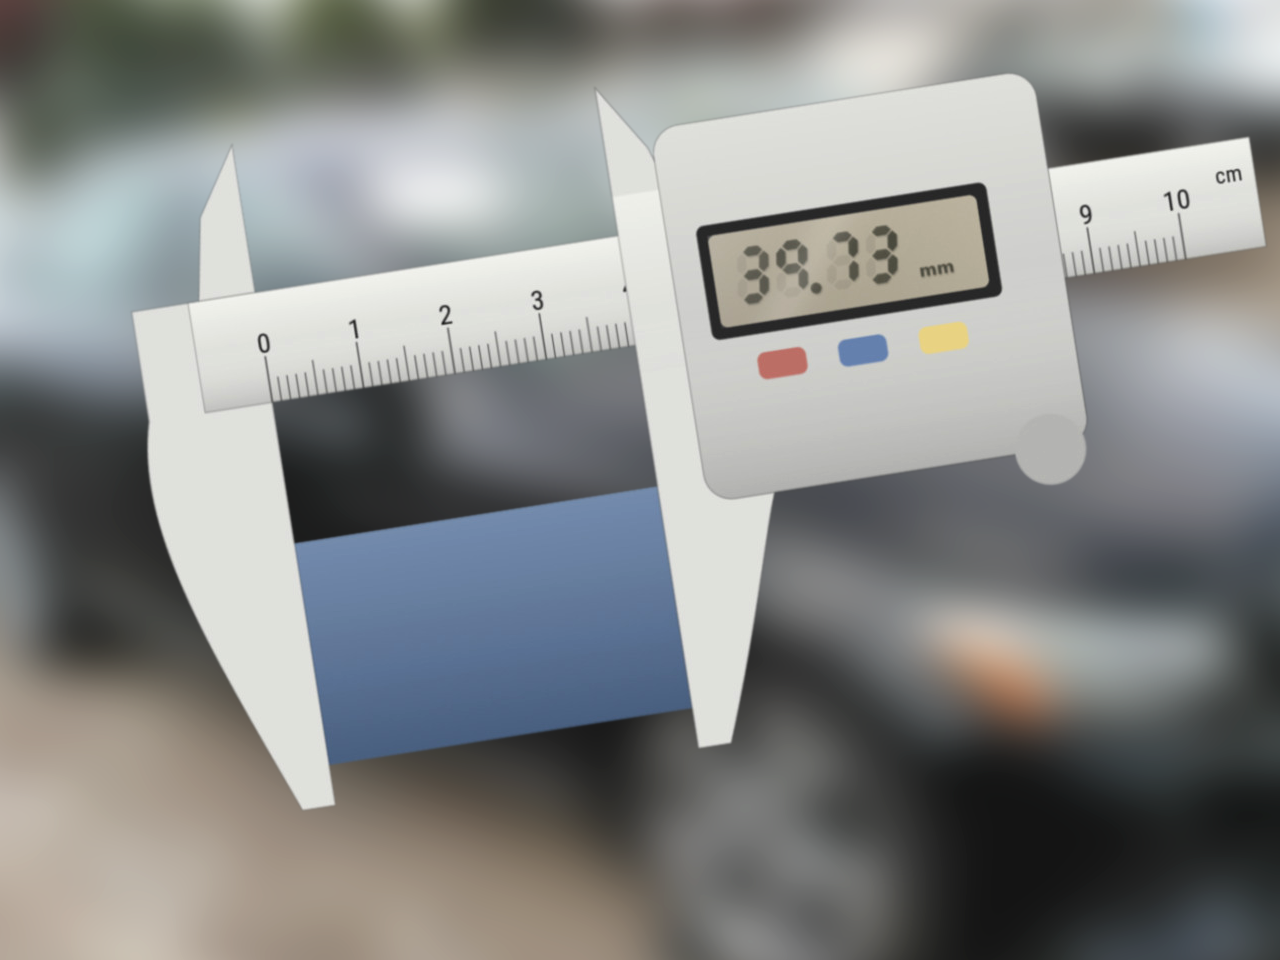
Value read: 39.73 mm
